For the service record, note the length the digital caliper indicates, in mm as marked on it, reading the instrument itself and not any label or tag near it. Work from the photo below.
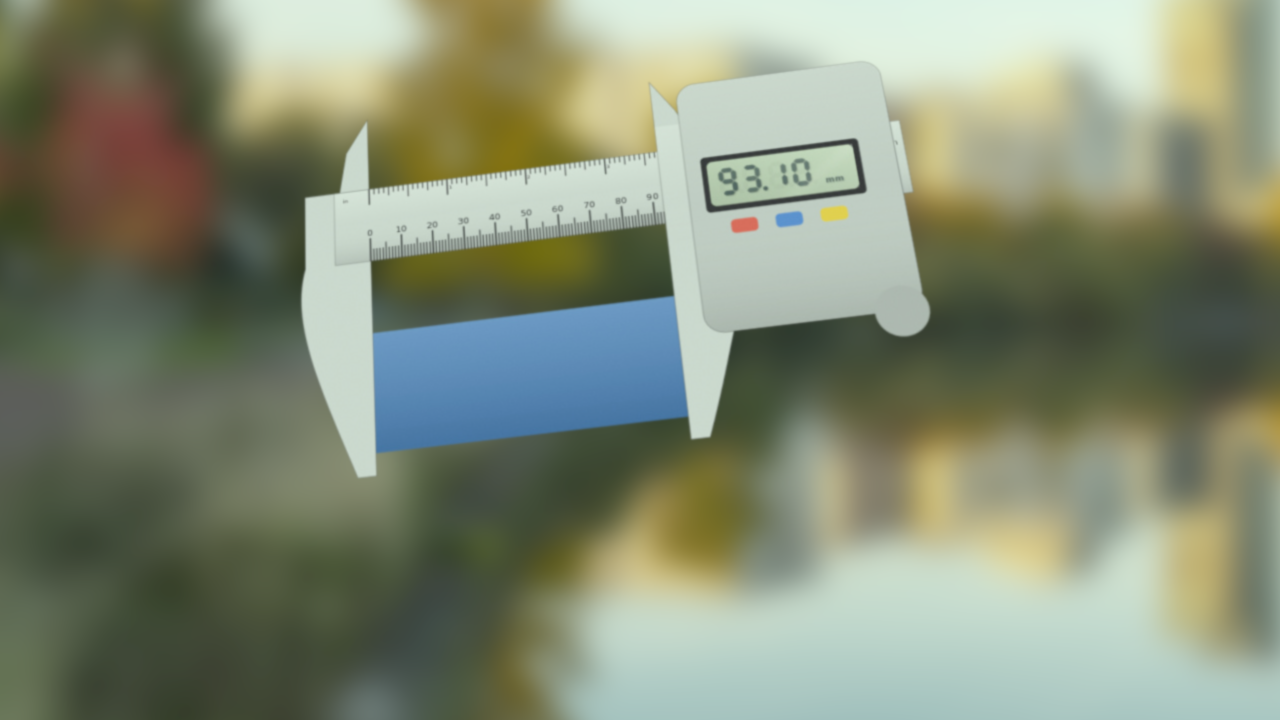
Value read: 93.10 mm
